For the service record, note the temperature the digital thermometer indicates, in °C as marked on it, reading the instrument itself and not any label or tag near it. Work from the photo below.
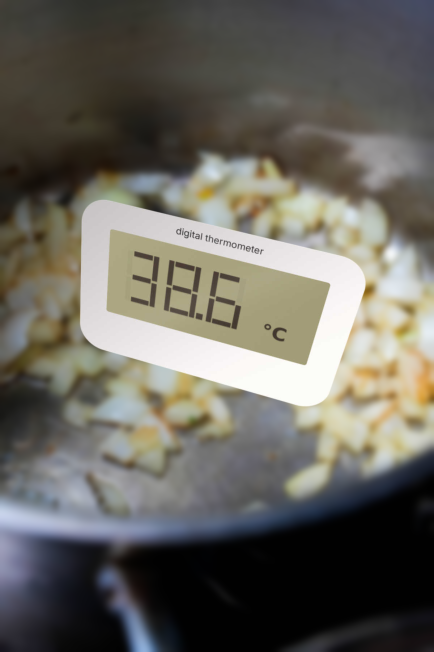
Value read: 38.6 °C
